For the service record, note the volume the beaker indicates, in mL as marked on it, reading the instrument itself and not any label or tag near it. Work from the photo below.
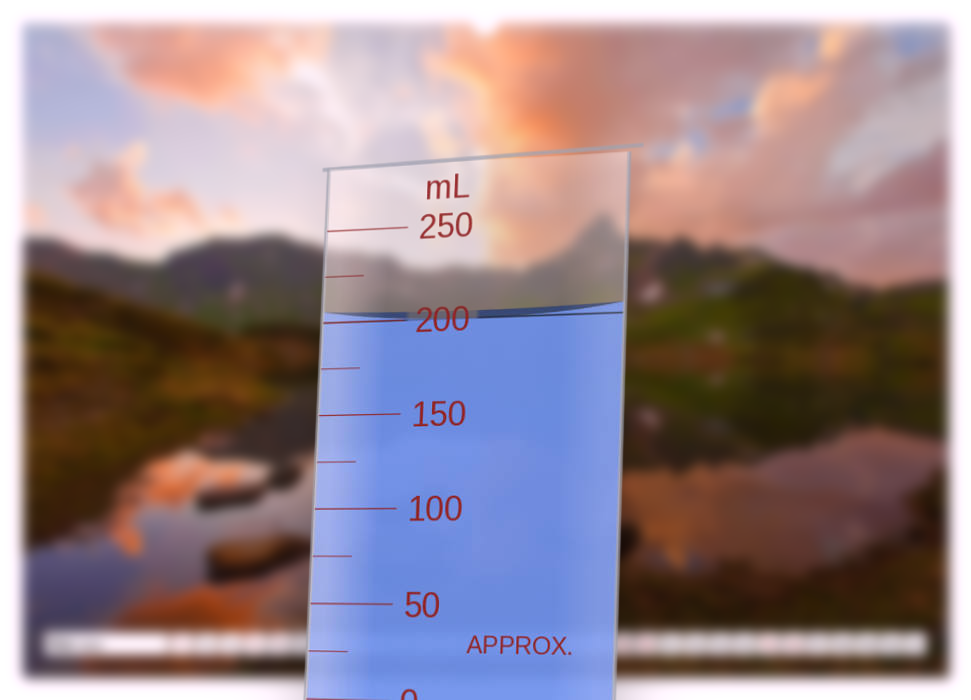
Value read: 200 mL
